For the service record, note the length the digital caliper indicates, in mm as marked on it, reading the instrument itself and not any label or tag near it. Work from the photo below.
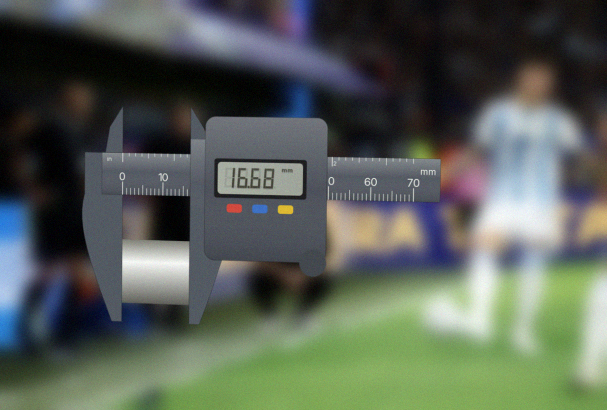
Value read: 16.68 mm
